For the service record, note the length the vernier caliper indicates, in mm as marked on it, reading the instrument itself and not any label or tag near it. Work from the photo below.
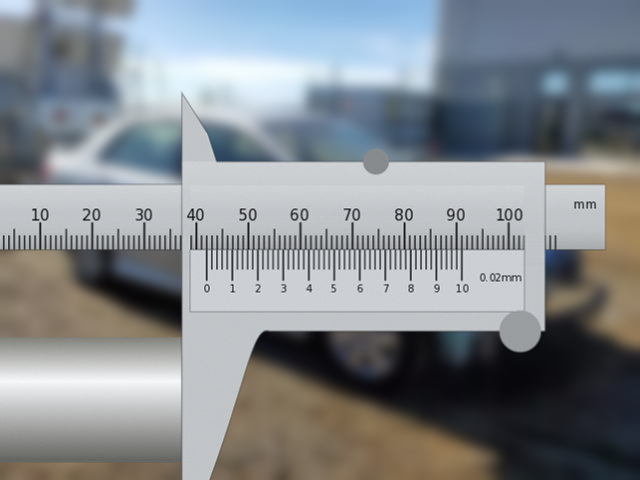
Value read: 42.0 mm
